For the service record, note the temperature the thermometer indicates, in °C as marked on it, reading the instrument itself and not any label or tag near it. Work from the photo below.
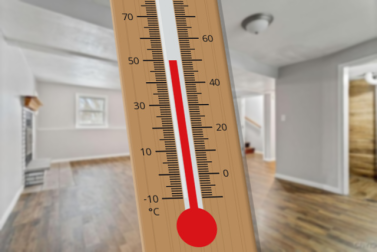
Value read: 50 °C
